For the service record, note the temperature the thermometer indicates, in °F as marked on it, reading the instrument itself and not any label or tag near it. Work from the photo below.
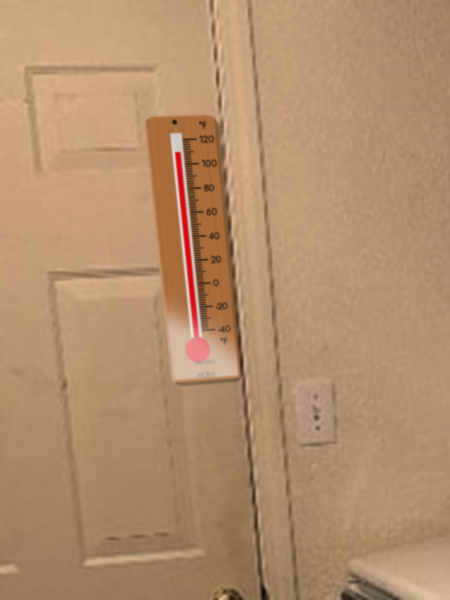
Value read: 110 °F
